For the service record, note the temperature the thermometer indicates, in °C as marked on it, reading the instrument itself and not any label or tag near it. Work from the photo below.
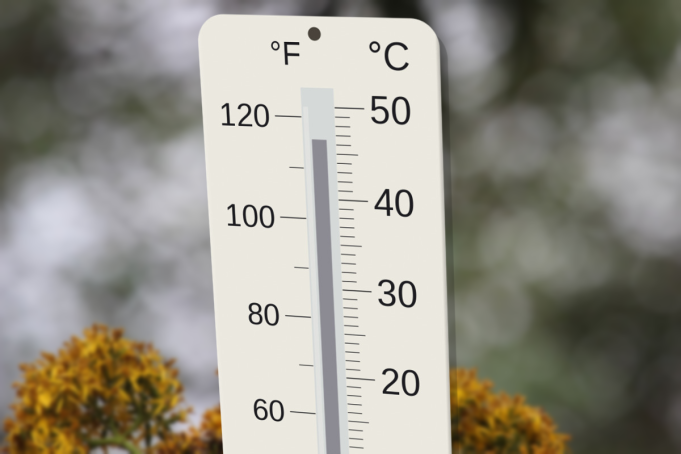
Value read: 46.5 °C
